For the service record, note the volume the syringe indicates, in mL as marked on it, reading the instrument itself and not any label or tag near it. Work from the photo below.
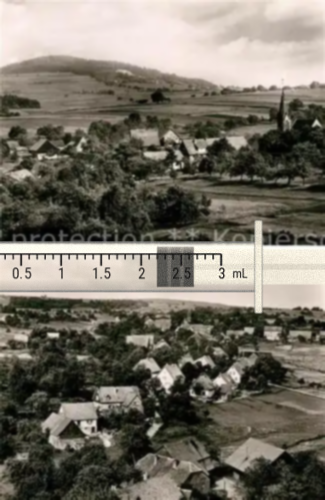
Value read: 2.2 mL
